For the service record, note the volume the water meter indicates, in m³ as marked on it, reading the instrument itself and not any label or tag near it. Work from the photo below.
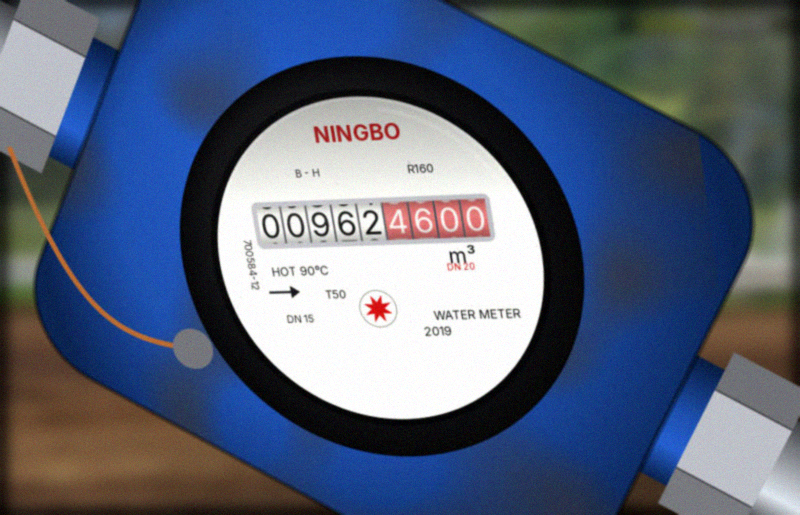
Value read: 962.4600 m³
